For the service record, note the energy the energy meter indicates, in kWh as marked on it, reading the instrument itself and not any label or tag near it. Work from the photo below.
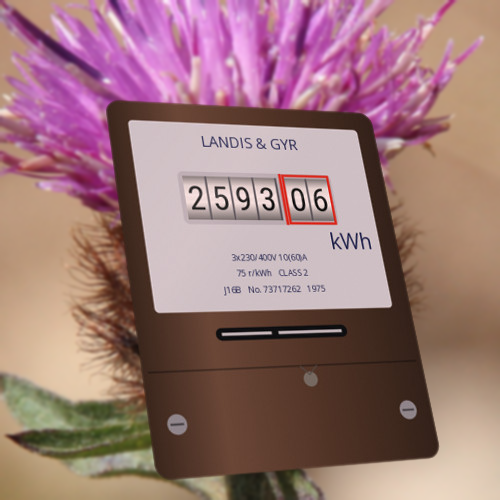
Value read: 2593.06 kWh
